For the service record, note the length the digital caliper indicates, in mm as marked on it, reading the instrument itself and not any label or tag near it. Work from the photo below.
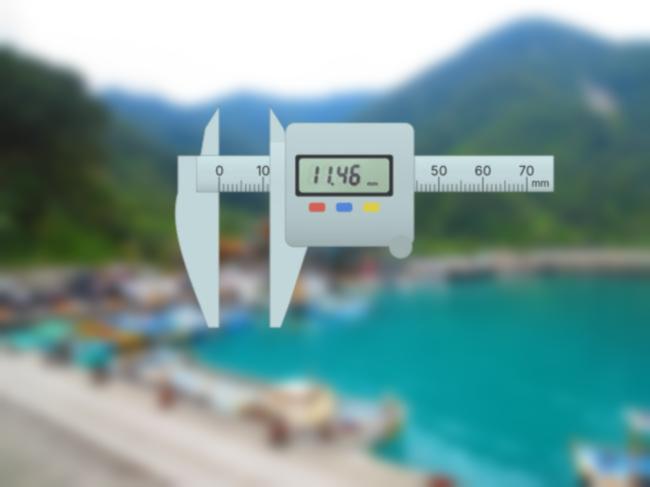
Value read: 11.46 mm
